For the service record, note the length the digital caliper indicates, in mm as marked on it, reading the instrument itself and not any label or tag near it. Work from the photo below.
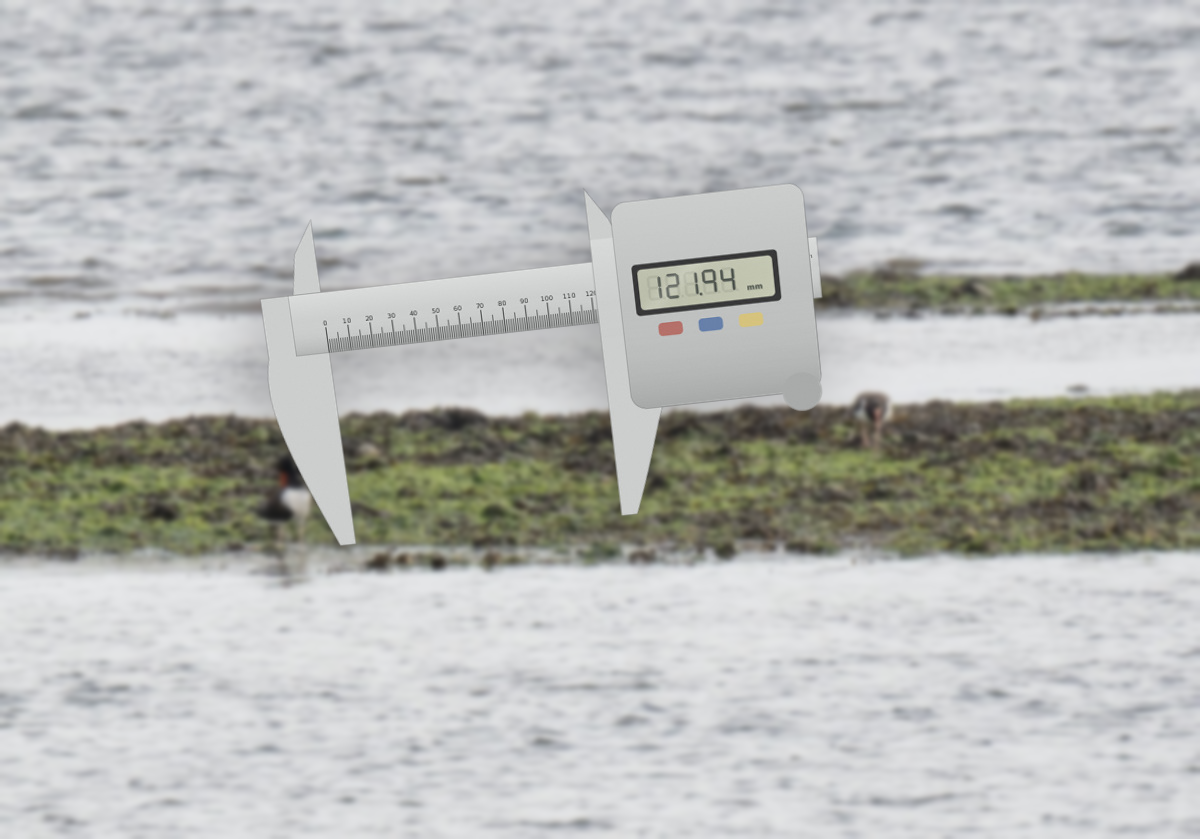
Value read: 121.94 mm
